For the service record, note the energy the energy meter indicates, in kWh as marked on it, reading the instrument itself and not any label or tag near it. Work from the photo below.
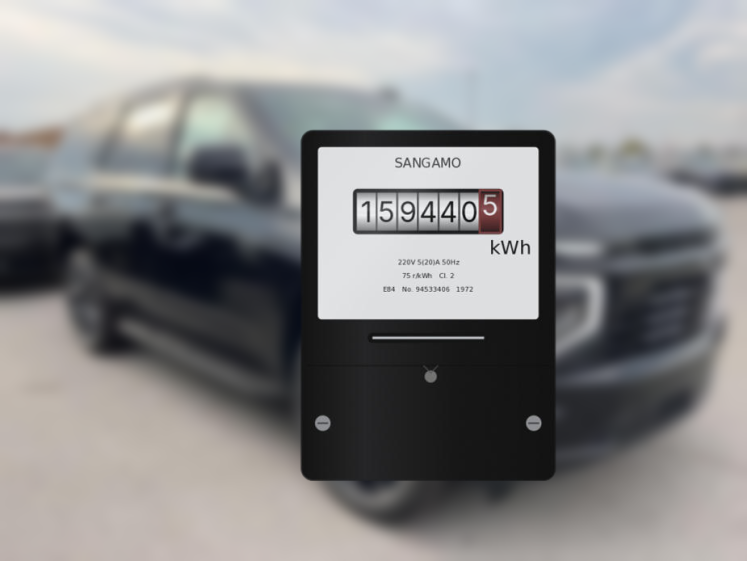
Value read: 159440.5 kWh
